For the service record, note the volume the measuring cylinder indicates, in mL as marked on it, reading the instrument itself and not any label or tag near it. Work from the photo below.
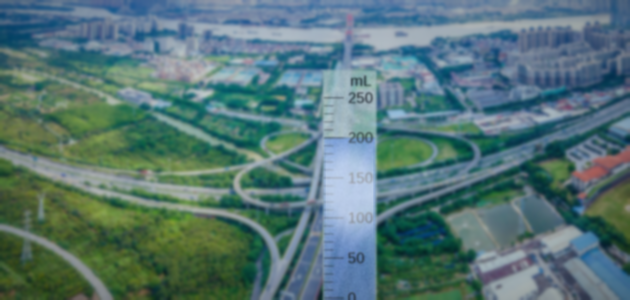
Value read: 200 mL
